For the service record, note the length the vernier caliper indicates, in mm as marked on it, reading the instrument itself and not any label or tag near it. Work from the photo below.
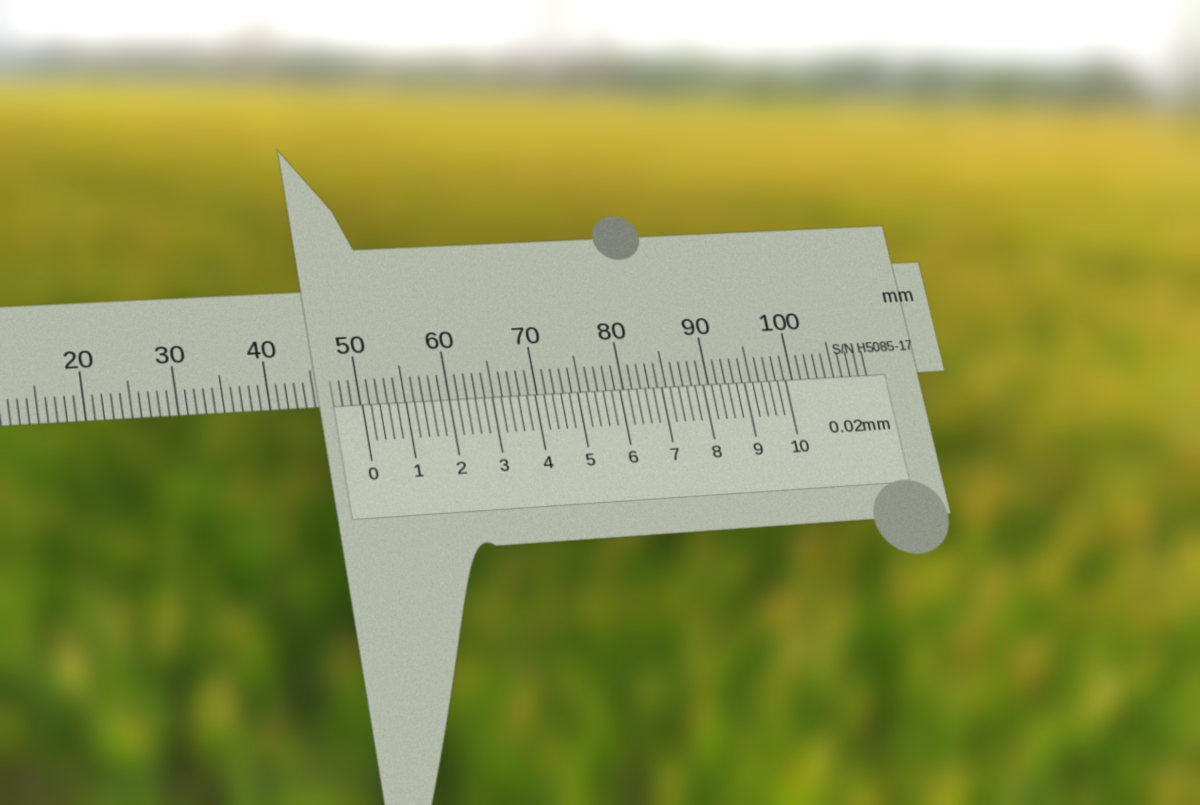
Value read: 50.2 mm
